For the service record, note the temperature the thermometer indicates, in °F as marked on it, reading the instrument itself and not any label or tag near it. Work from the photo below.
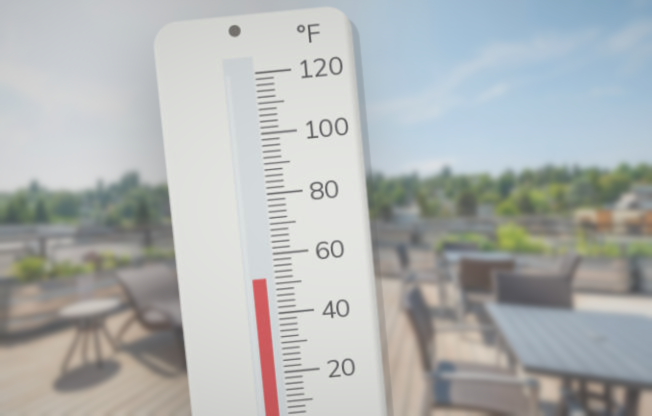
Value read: 52 °F
